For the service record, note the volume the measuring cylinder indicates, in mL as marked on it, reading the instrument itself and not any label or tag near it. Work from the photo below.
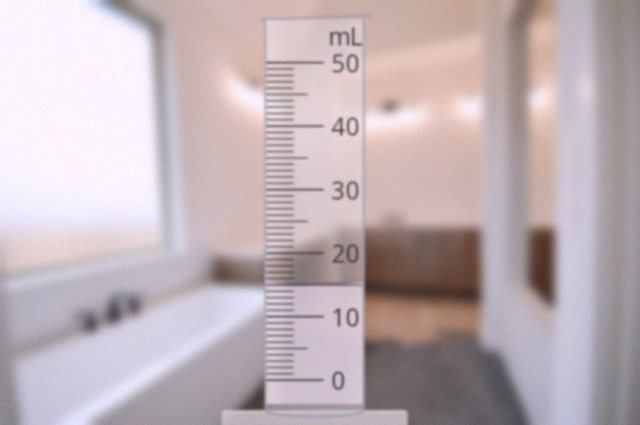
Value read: 15 mL
